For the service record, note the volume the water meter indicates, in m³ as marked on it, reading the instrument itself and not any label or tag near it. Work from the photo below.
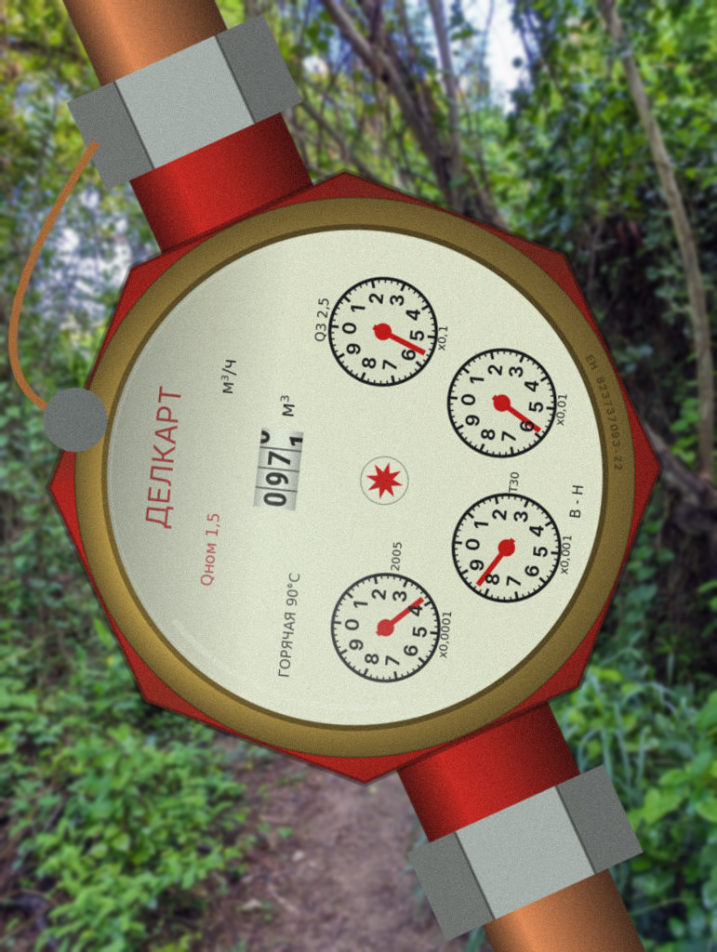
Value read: 970.5583 m³
